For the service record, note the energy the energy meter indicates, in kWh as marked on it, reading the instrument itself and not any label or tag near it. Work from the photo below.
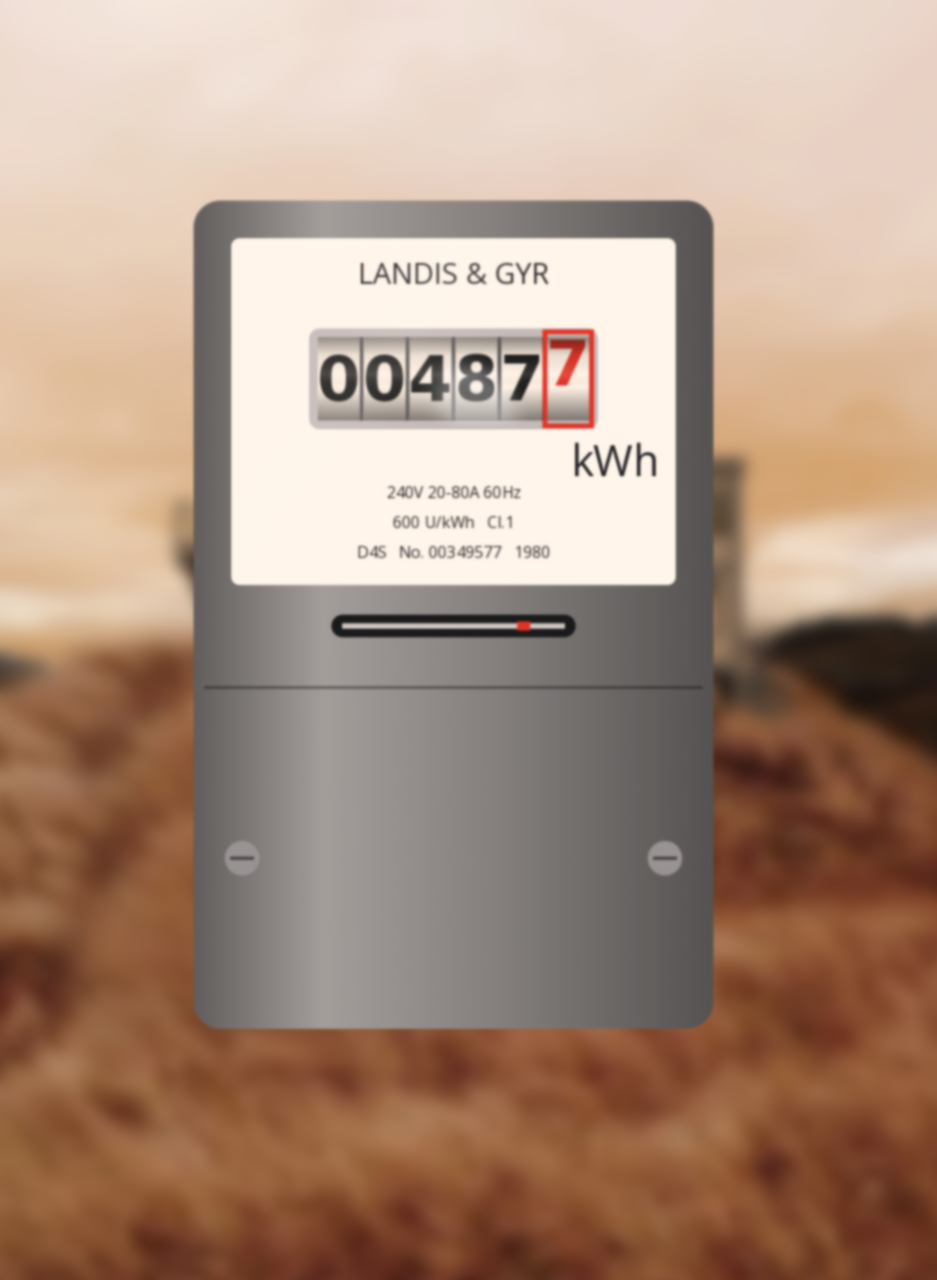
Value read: 487.7 kWh
